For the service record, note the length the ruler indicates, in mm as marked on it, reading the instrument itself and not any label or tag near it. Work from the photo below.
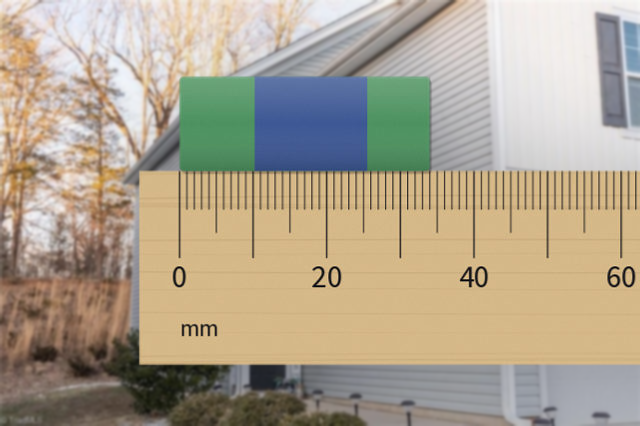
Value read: 34 mm
